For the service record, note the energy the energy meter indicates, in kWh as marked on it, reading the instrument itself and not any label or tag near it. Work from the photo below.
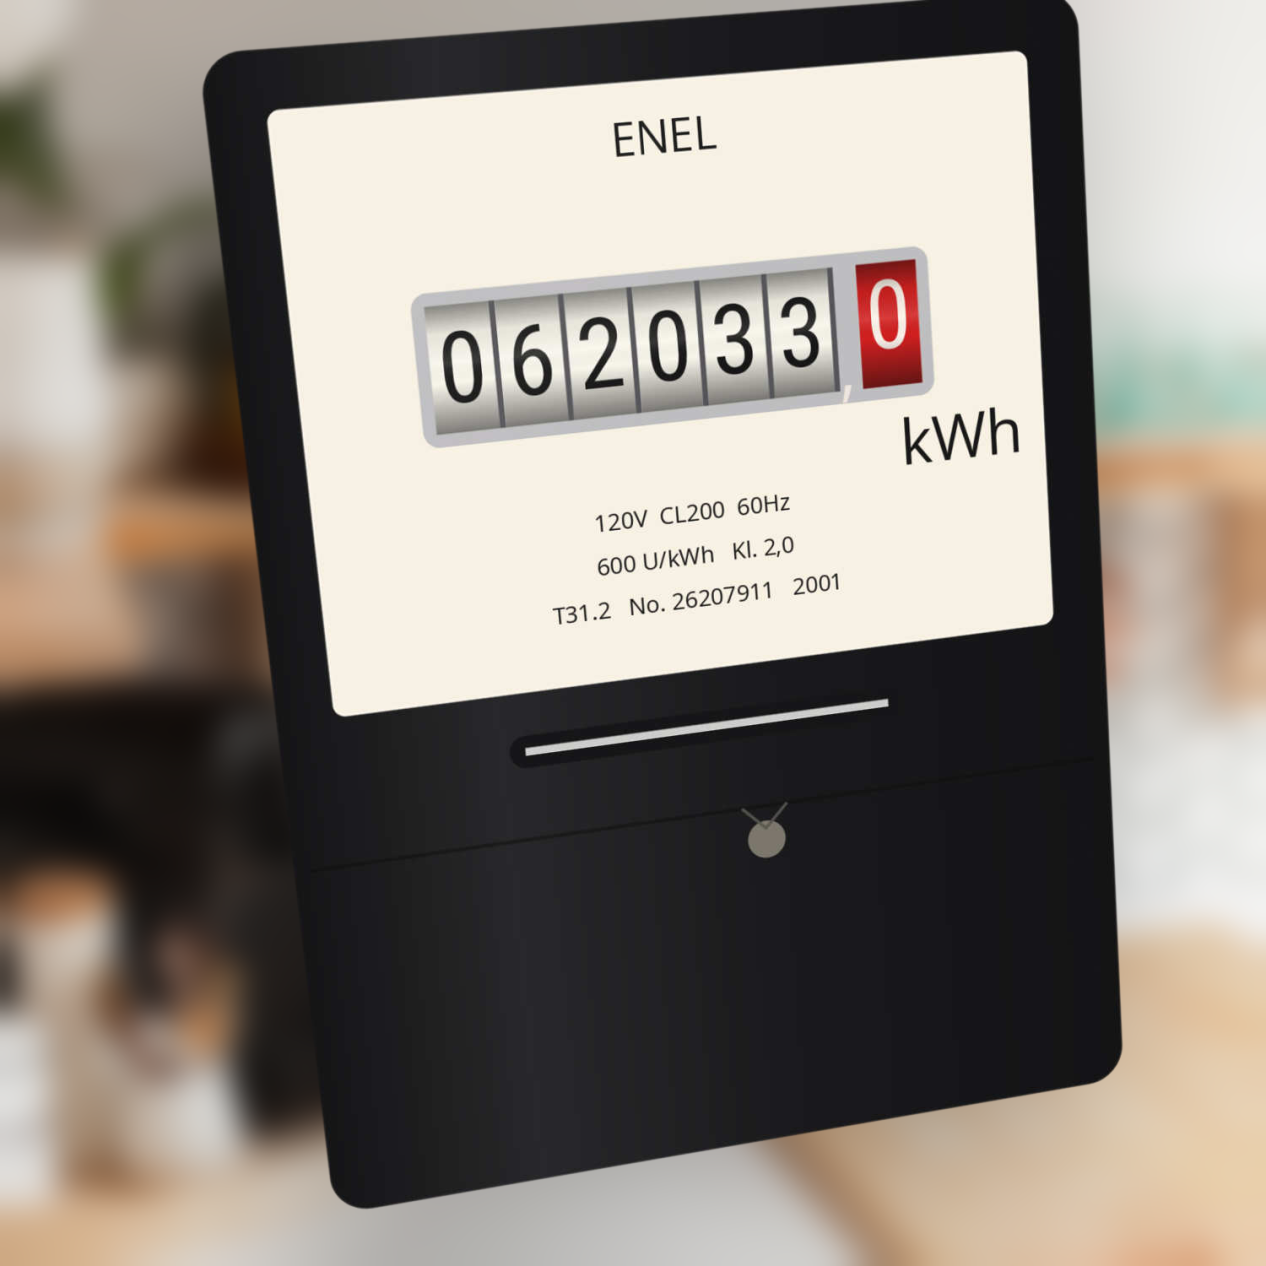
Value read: 62033.0 kWh
